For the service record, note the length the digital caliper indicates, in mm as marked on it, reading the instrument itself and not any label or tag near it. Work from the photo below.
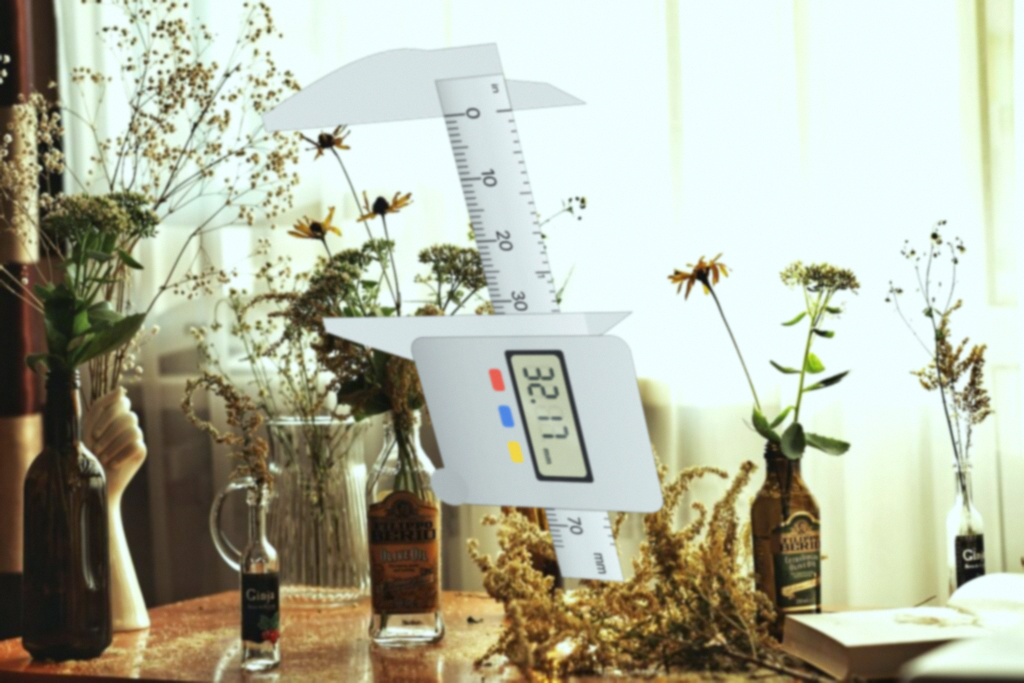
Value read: 32.17 mm
